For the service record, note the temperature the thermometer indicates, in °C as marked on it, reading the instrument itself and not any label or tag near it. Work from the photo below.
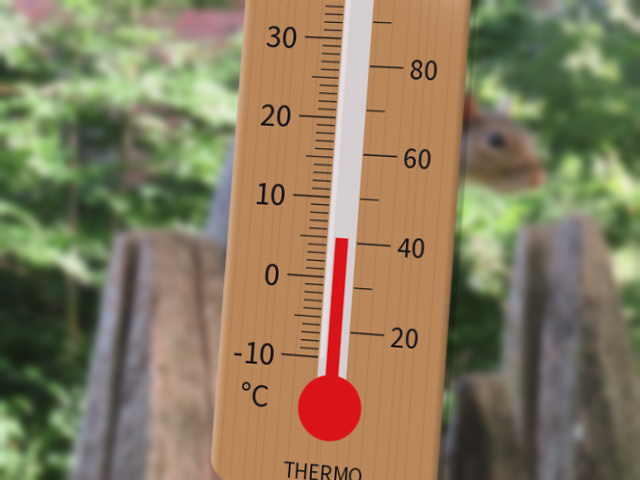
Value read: 5 °C
